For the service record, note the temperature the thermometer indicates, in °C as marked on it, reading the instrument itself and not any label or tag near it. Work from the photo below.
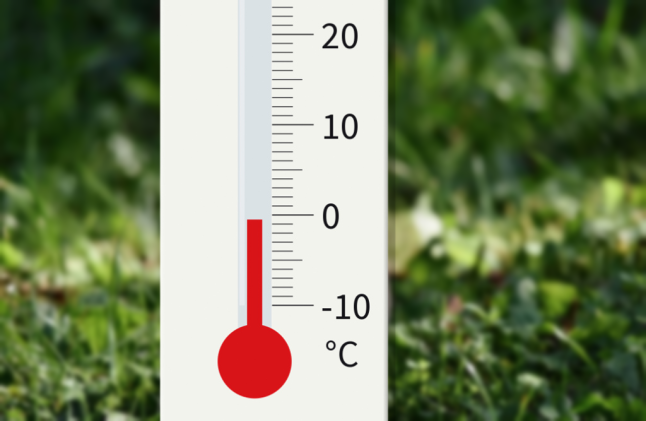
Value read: -0.5 °C
